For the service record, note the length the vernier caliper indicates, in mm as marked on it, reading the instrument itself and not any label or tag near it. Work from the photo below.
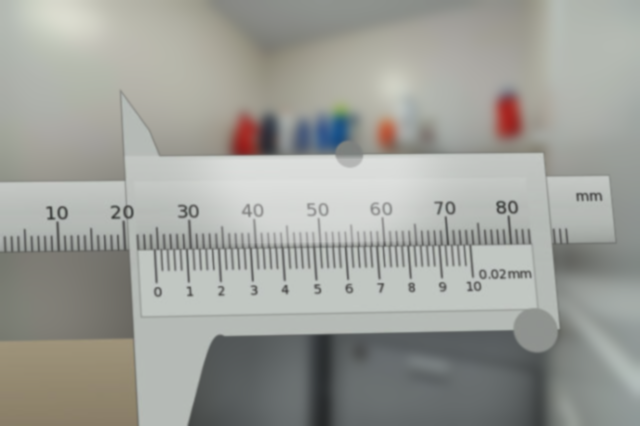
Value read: 24.5 mm
